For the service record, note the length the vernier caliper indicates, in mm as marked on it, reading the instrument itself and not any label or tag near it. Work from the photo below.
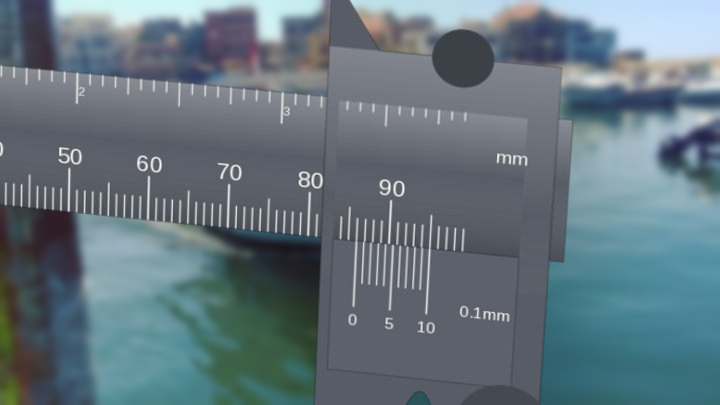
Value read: 86.0 mm
